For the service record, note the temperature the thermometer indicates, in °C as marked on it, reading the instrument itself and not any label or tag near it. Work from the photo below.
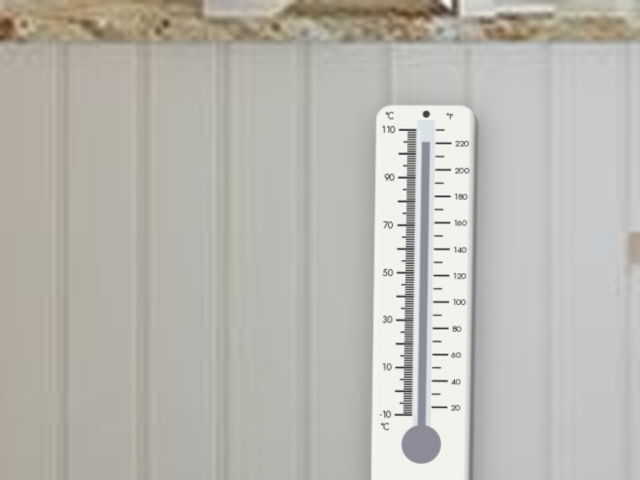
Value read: 105 °C
